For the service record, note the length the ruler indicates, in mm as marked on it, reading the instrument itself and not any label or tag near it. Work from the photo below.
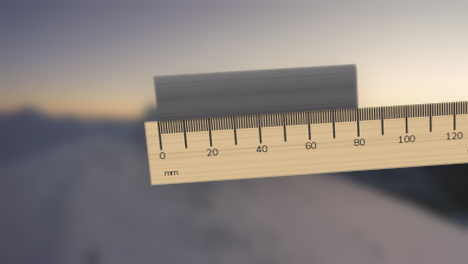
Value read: 80 mm
